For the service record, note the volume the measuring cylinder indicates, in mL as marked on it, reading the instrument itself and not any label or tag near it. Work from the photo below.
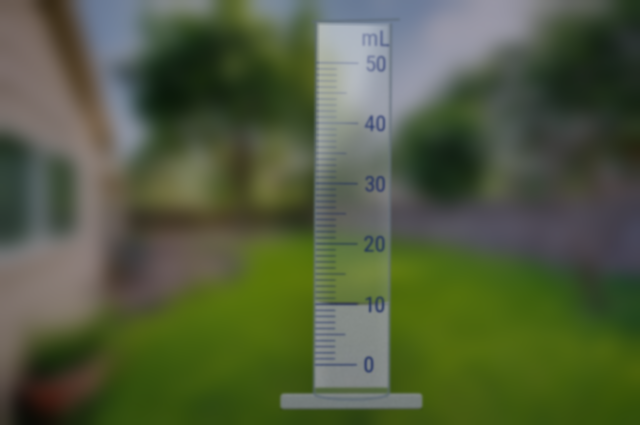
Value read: 10 mL
